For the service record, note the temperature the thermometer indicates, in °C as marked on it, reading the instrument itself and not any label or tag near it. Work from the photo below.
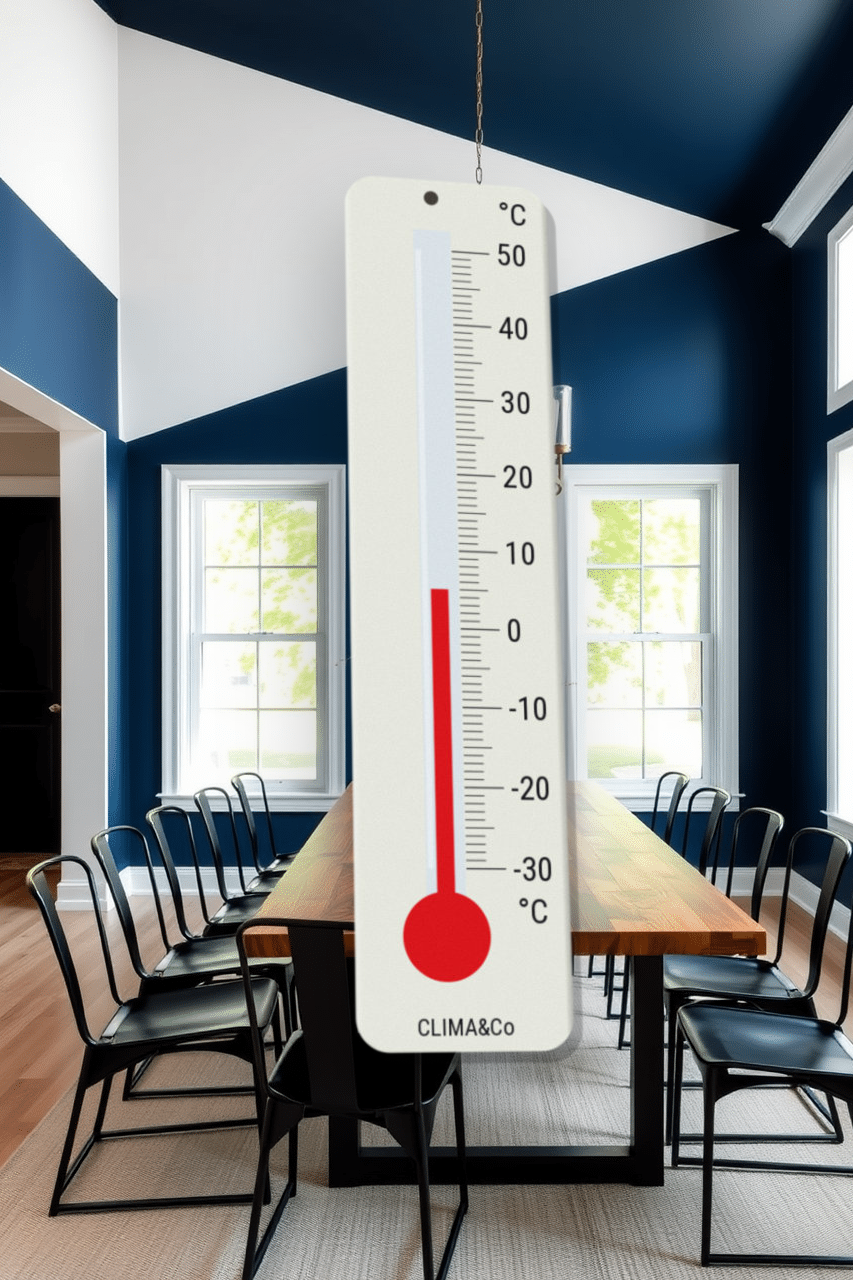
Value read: 5 °C
